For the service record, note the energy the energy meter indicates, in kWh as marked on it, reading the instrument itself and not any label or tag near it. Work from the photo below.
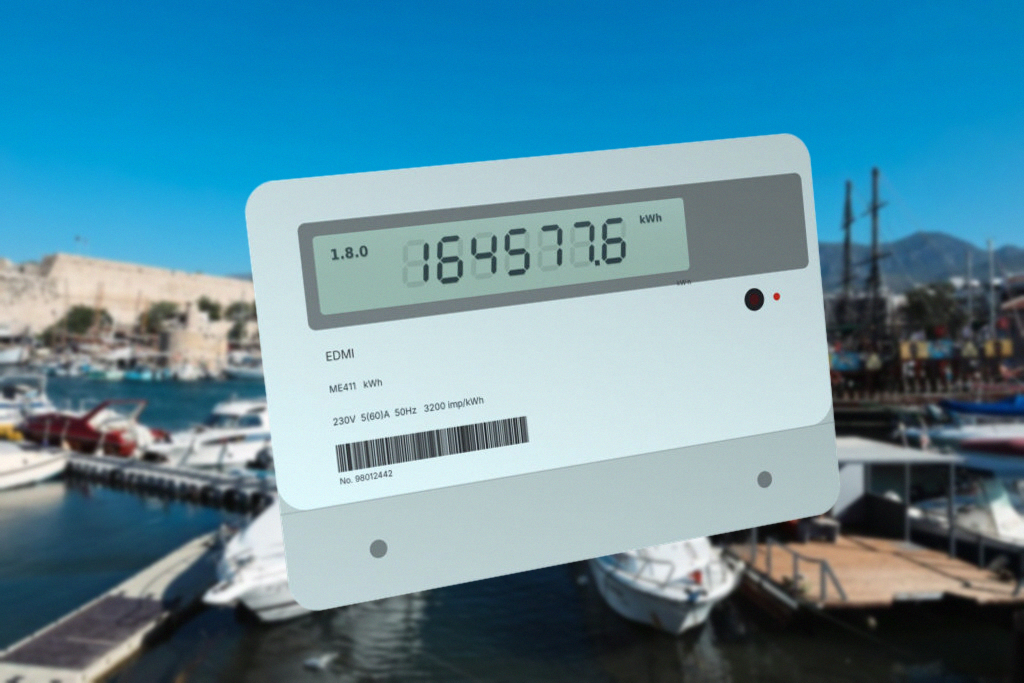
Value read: 164577.6 kWh
